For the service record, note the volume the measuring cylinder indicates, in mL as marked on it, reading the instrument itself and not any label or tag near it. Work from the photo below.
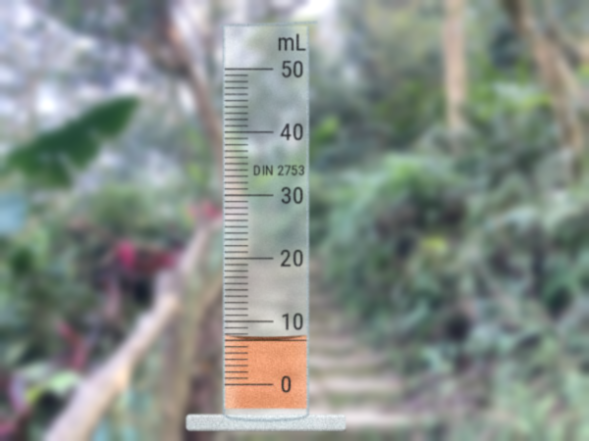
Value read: 7 mL
